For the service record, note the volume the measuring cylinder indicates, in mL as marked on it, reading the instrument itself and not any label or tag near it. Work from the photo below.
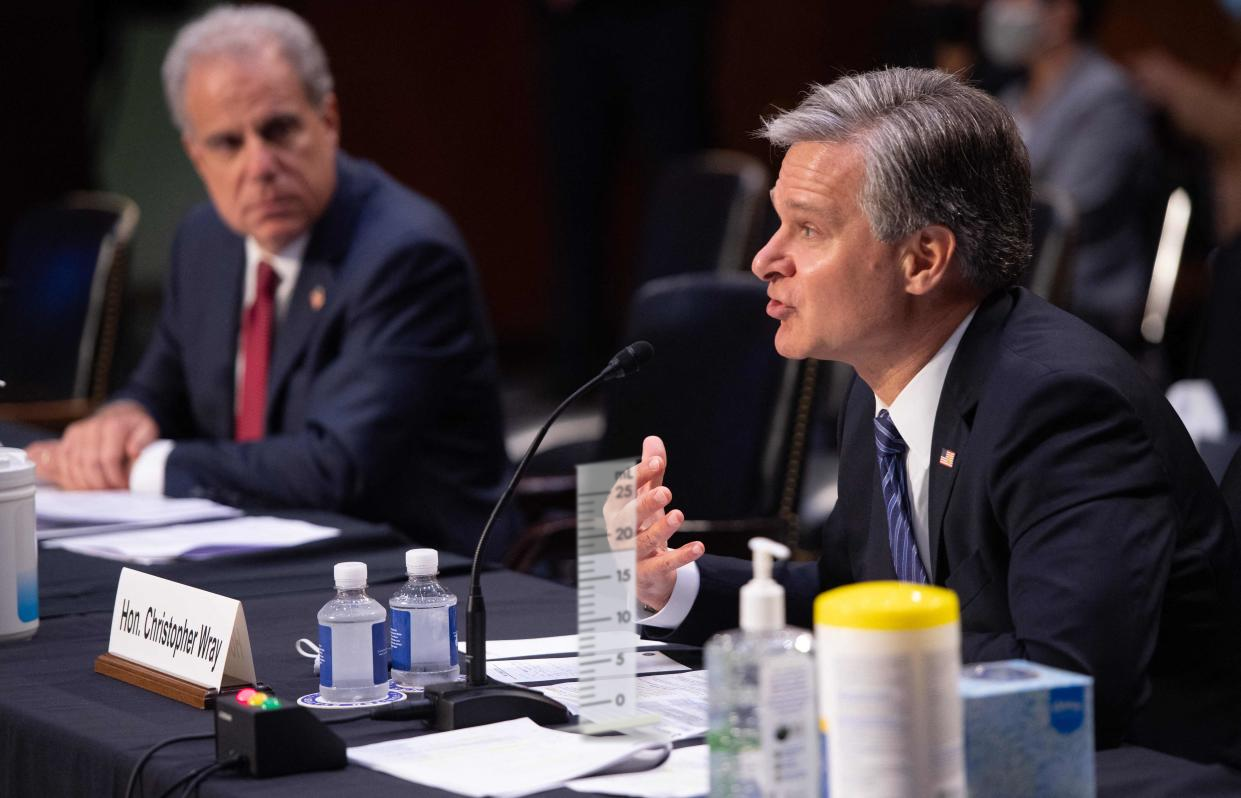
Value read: 18 mL
